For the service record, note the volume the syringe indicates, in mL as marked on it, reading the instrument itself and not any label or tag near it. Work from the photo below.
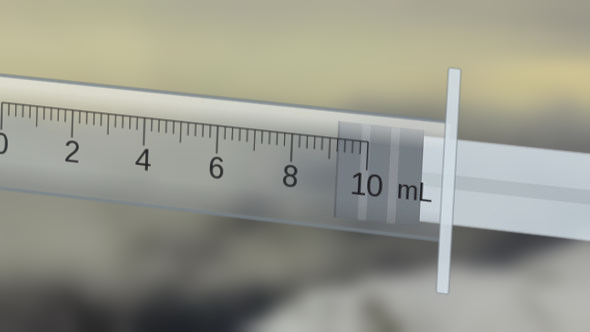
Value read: 9.2 mL
